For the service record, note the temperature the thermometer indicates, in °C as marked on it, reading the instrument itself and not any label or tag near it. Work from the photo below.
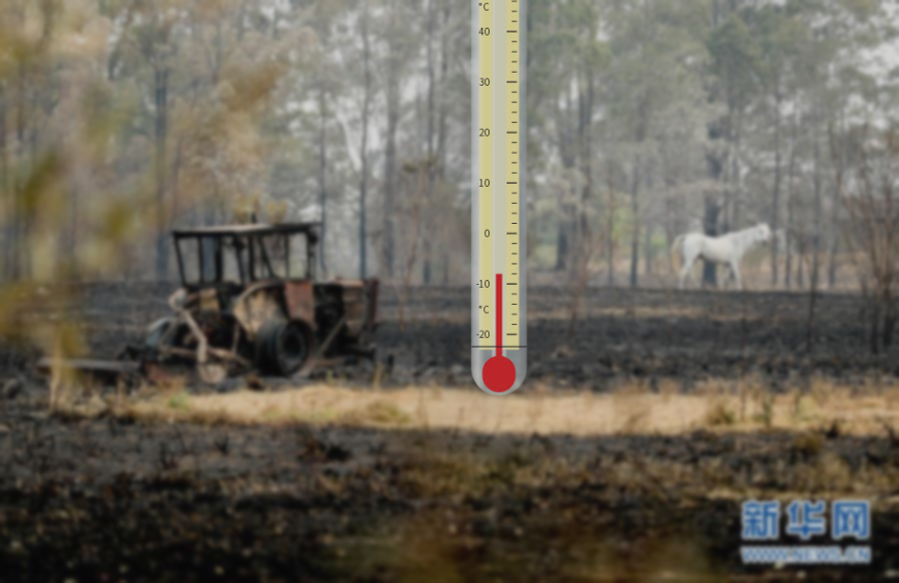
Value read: -8 °C
